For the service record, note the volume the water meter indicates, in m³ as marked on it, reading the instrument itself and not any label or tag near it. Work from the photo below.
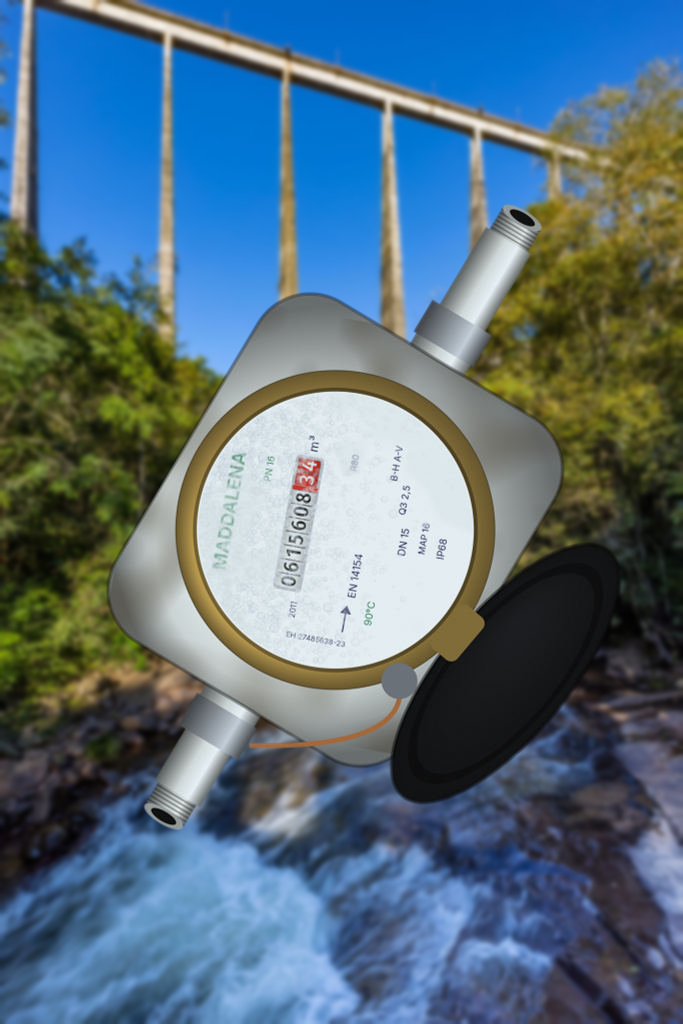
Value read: 615608.34 m³
